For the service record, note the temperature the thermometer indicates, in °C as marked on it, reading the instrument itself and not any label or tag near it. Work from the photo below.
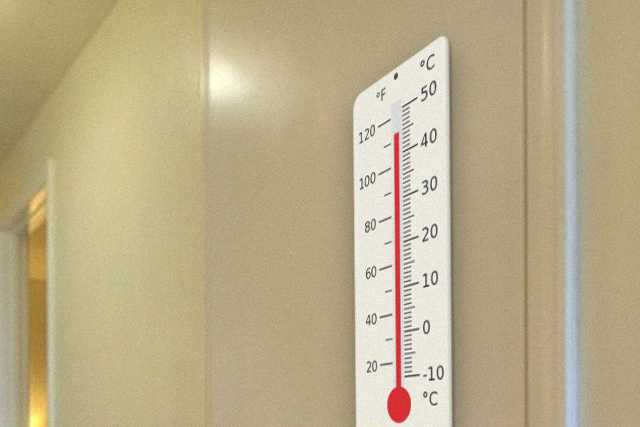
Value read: 45 °C
